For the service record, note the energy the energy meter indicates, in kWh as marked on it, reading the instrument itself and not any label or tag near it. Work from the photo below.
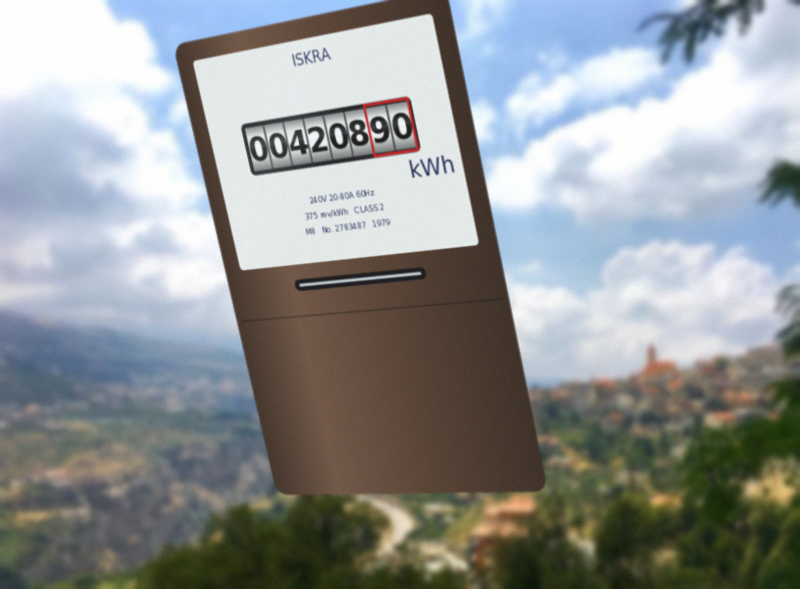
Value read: 4208.90 kWh
